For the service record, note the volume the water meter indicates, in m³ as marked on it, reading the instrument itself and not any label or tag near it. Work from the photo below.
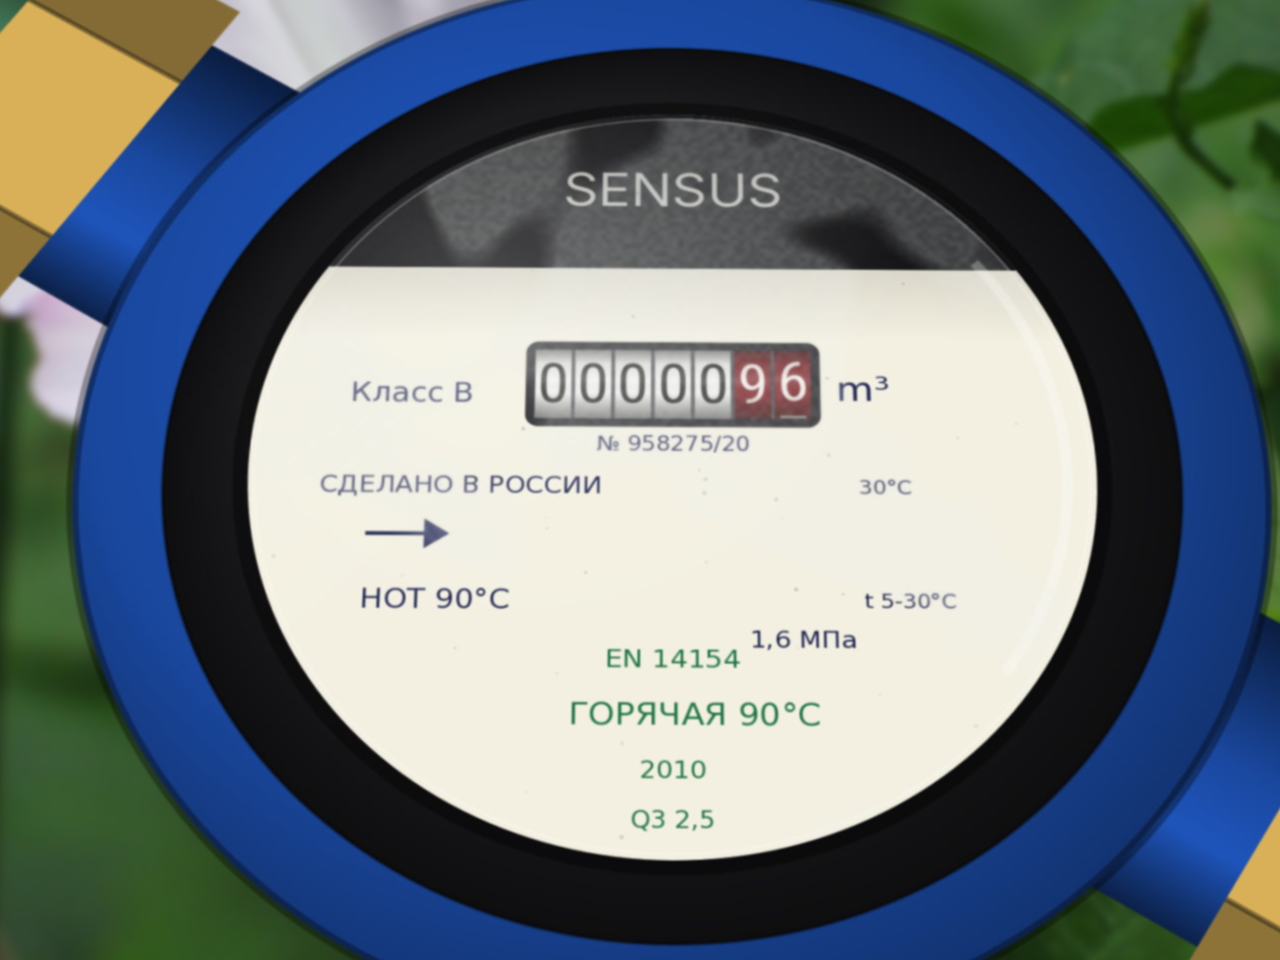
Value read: 0.96 m³
